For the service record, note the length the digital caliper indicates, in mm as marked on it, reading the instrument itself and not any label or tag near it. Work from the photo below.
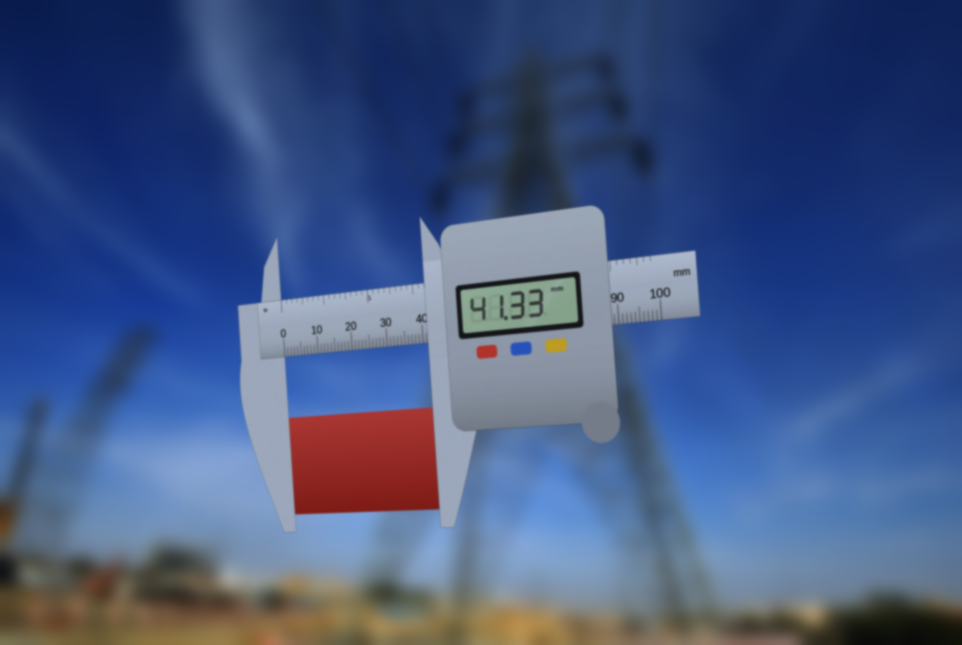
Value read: 41.33 mm
